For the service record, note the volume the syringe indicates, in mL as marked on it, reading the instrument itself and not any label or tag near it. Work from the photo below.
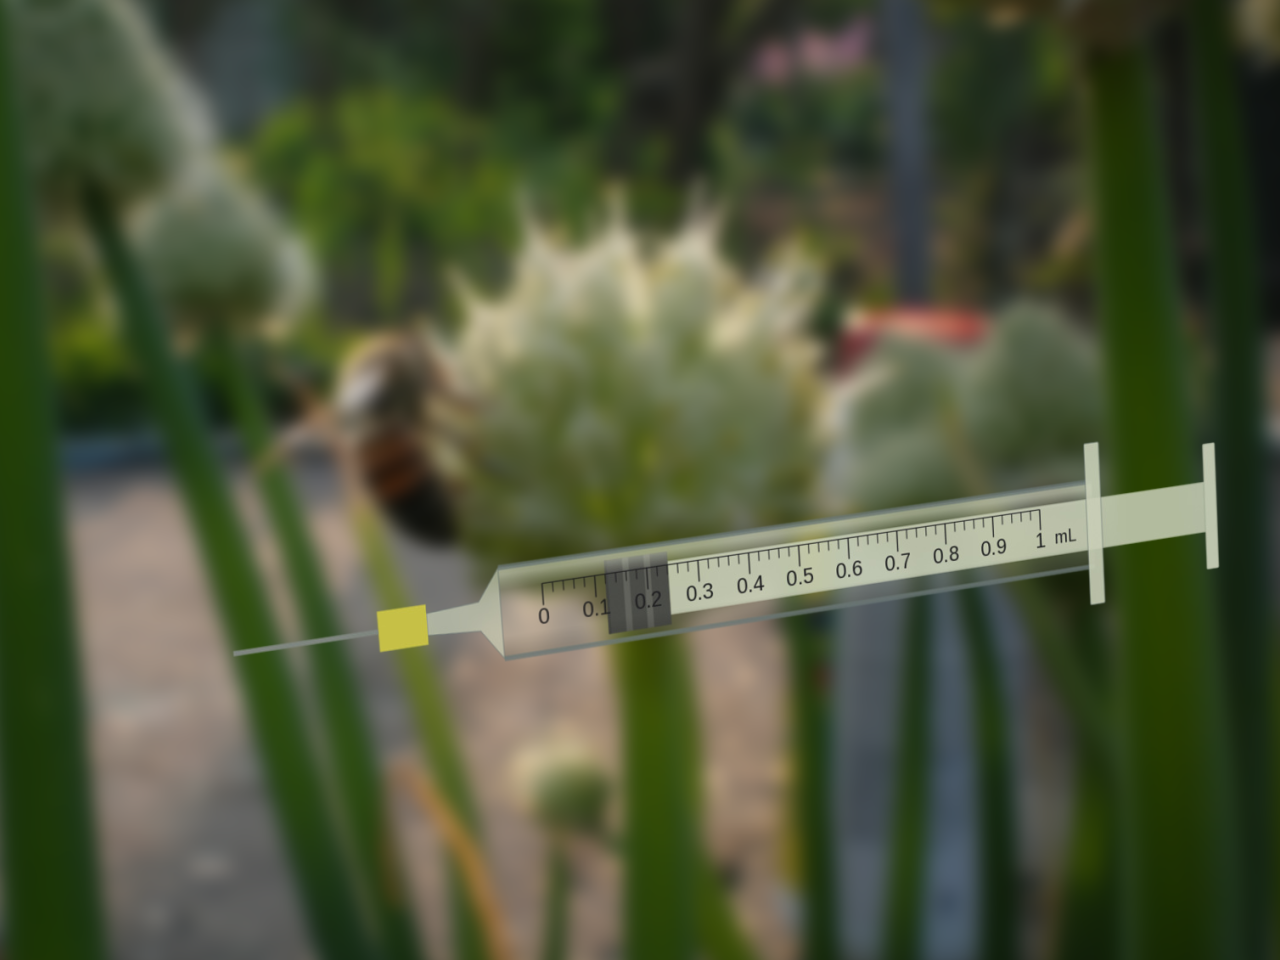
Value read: 0.12 mL
